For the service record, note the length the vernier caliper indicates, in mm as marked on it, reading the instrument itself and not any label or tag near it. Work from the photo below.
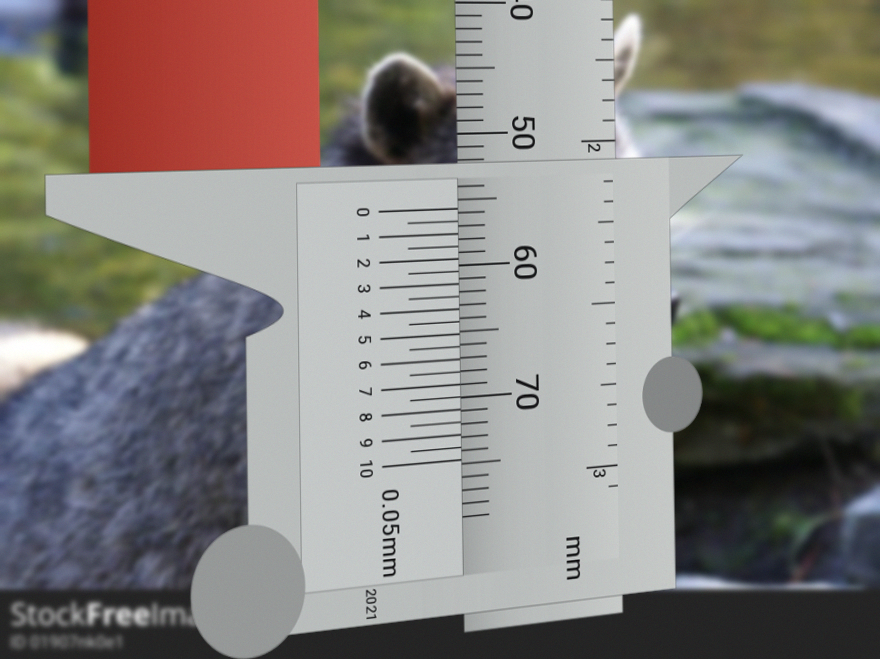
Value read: 55.7 mm
